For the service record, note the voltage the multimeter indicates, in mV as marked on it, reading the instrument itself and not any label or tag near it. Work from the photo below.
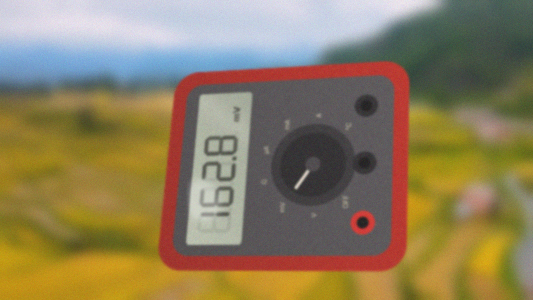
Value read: 162.8 mV
